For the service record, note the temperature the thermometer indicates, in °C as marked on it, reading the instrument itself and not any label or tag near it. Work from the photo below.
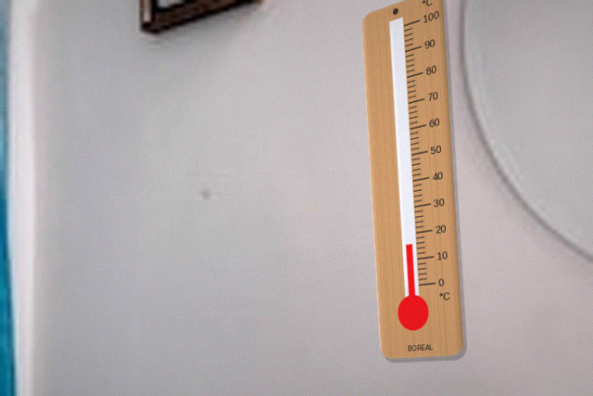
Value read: 16 °C
